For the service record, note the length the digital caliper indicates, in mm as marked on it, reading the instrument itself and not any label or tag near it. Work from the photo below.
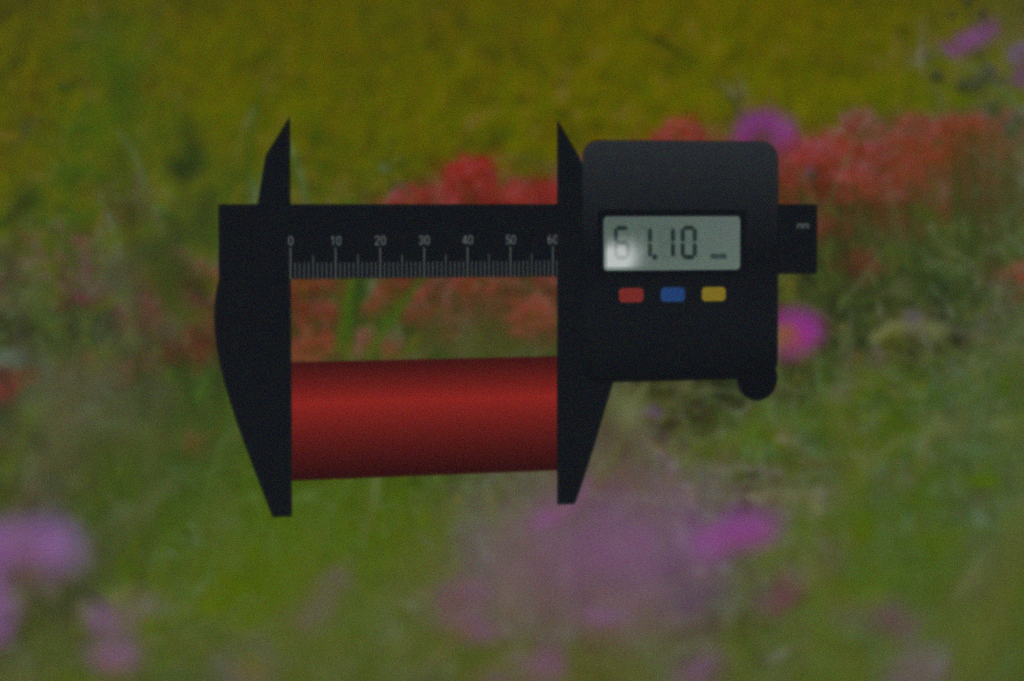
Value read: 61.10 mm
